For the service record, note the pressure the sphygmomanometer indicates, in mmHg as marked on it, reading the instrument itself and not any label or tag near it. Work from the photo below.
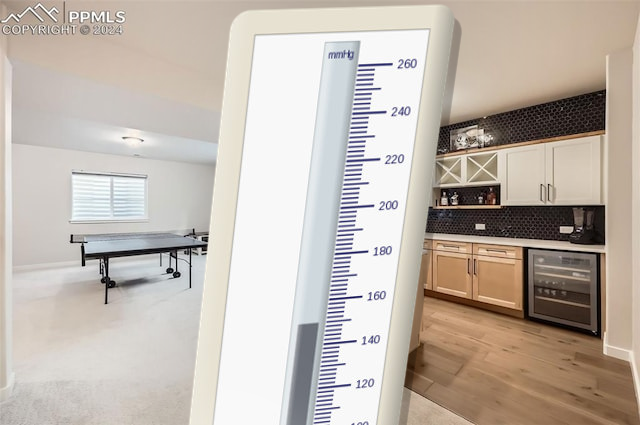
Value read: 150 mmHg
